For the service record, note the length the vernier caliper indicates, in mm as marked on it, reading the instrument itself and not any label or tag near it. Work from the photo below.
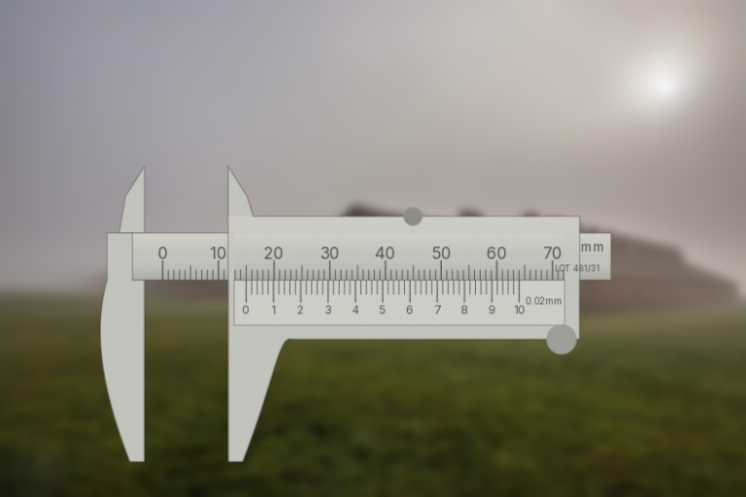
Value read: 15.0 mm
